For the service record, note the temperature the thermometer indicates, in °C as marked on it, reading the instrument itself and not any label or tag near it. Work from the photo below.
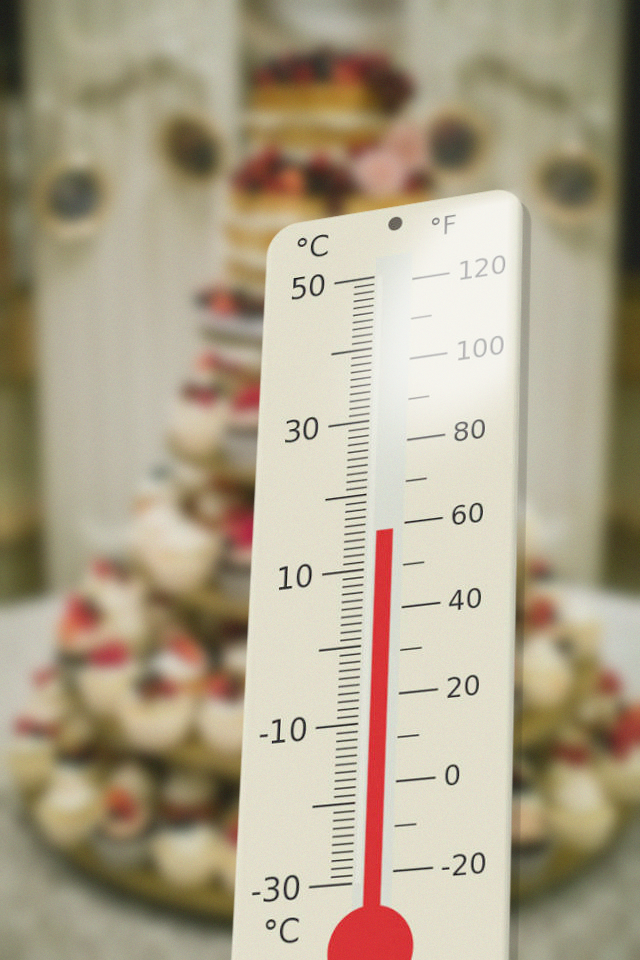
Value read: 15 °C
